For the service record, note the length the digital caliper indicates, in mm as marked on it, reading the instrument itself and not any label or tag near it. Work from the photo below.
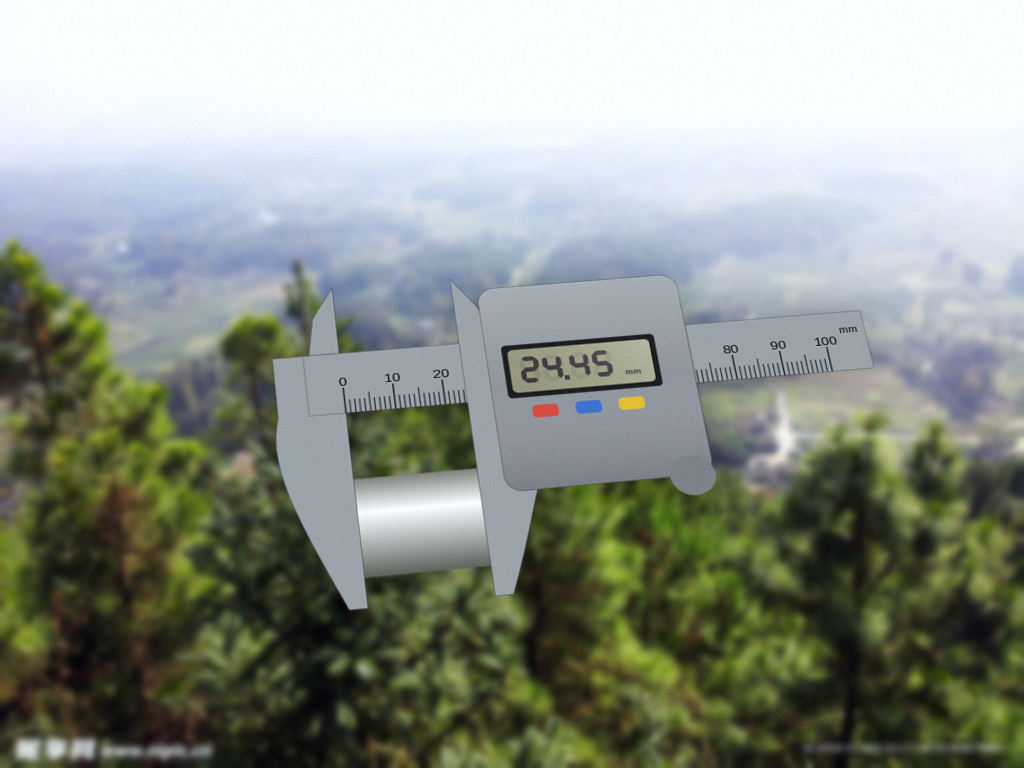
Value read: 24.45 mm
